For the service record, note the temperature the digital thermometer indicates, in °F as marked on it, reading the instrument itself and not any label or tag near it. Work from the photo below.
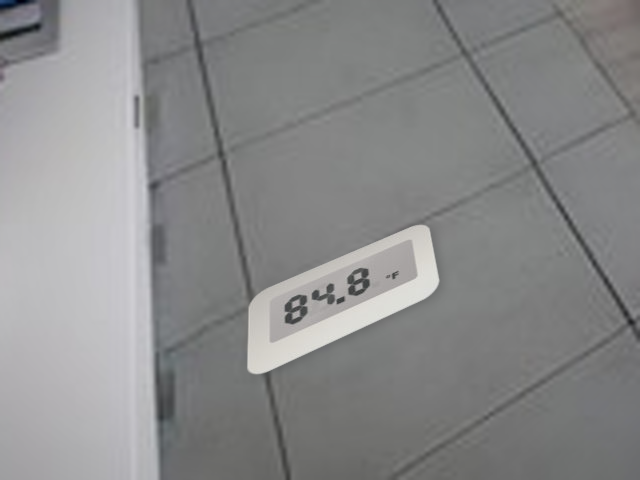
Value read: 84.8 °F
